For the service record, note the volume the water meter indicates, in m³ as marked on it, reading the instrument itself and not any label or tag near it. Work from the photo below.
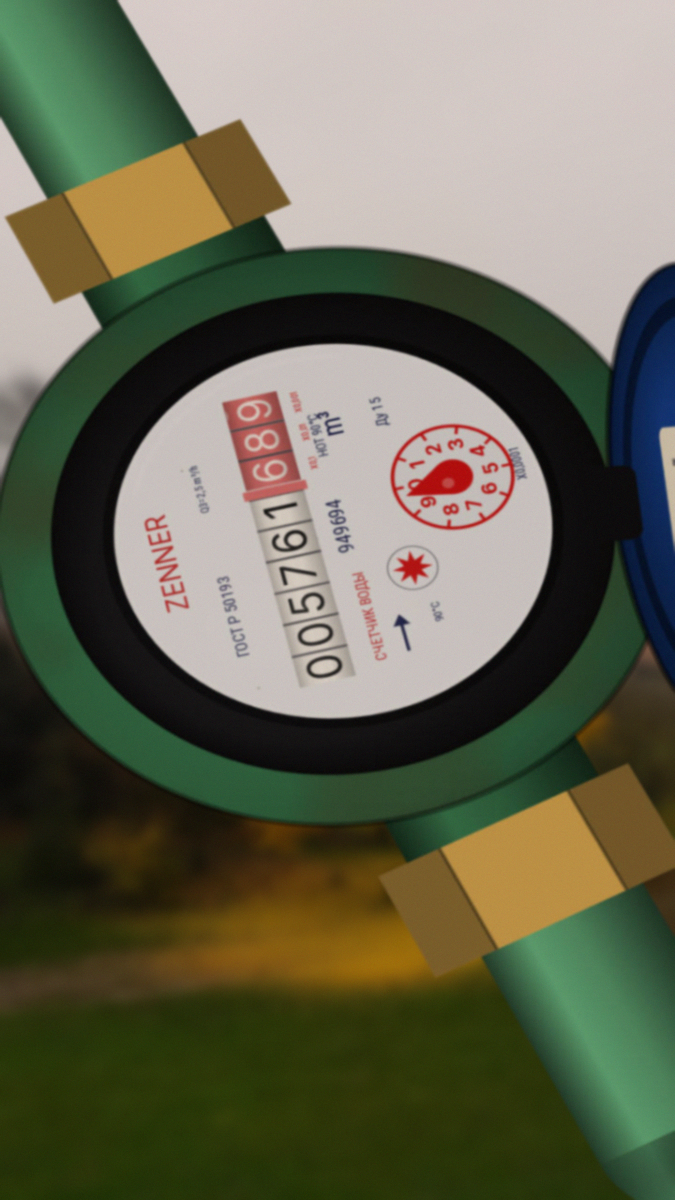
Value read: 5761.6889 m³
